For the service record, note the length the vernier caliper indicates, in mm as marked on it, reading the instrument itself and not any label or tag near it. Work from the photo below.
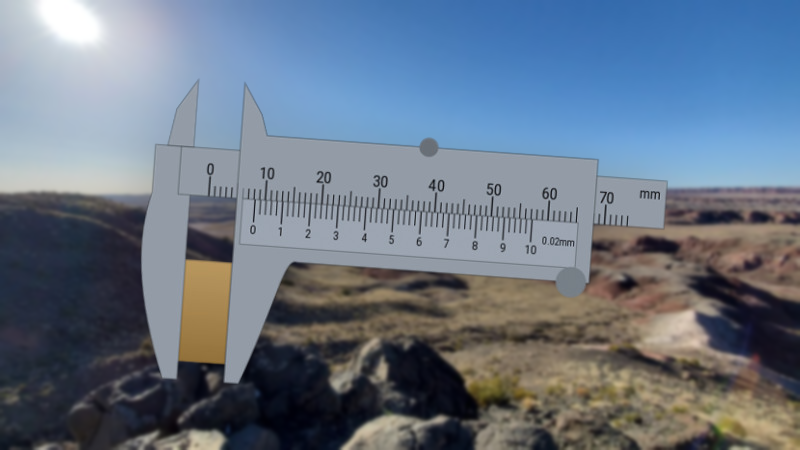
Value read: 8.2 mm
